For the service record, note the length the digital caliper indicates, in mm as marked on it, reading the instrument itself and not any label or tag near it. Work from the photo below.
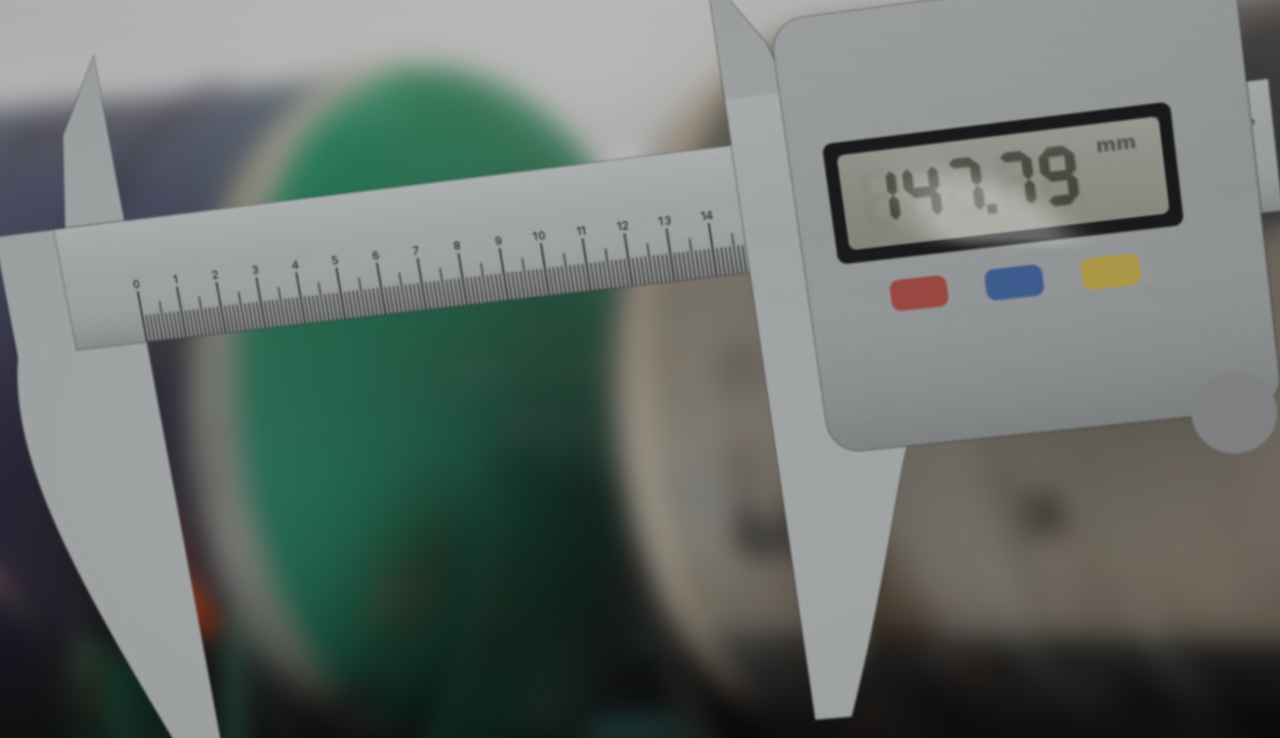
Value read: 147.79 mm
